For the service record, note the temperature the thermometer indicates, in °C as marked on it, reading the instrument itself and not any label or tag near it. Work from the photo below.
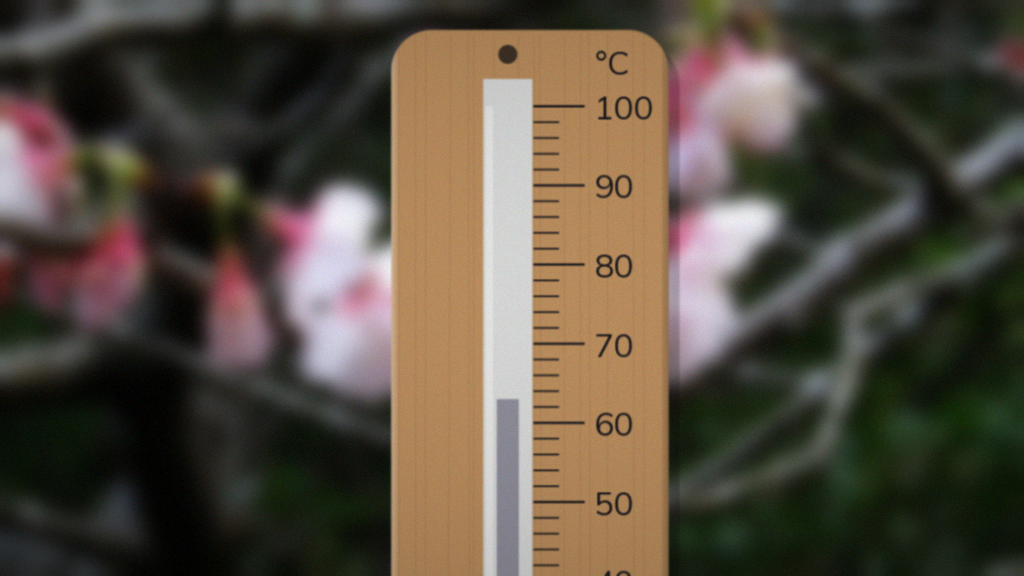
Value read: 63 °C
